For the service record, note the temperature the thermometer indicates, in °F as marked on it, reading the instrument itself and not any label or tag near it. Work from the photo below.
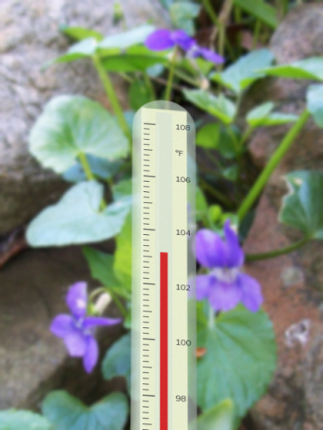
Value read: 103.2 °F
